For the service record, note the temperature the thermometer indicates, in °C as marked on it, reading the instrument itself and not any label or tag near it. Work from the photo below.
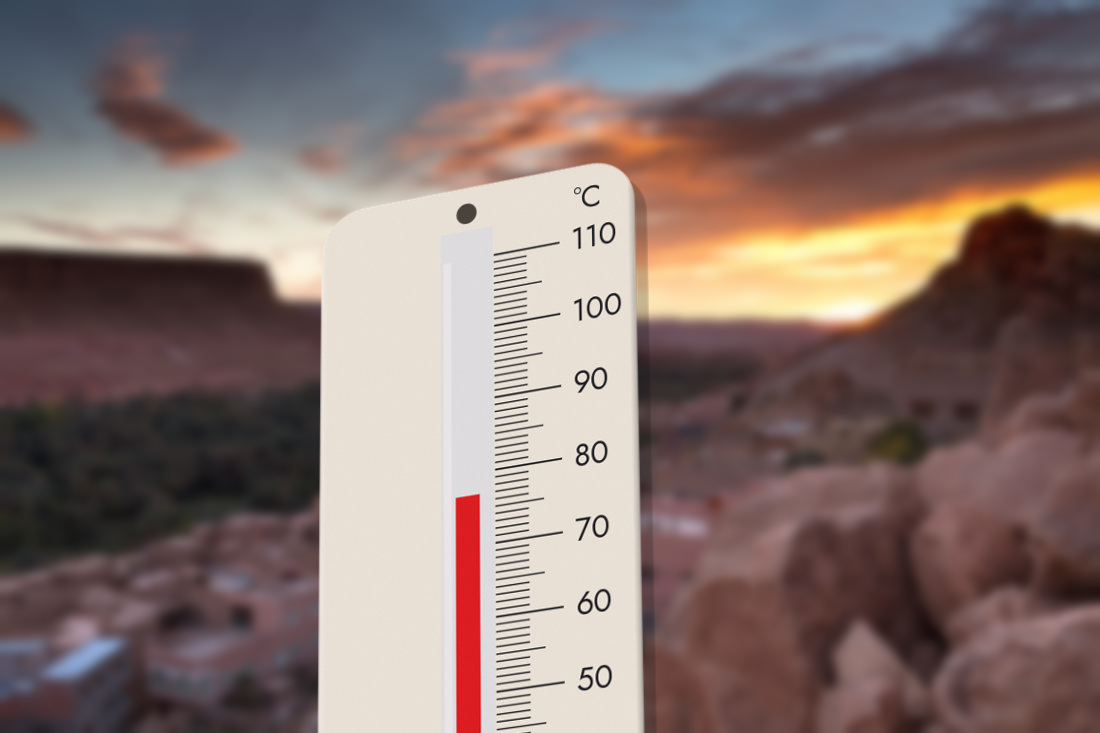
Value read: 77 °C
